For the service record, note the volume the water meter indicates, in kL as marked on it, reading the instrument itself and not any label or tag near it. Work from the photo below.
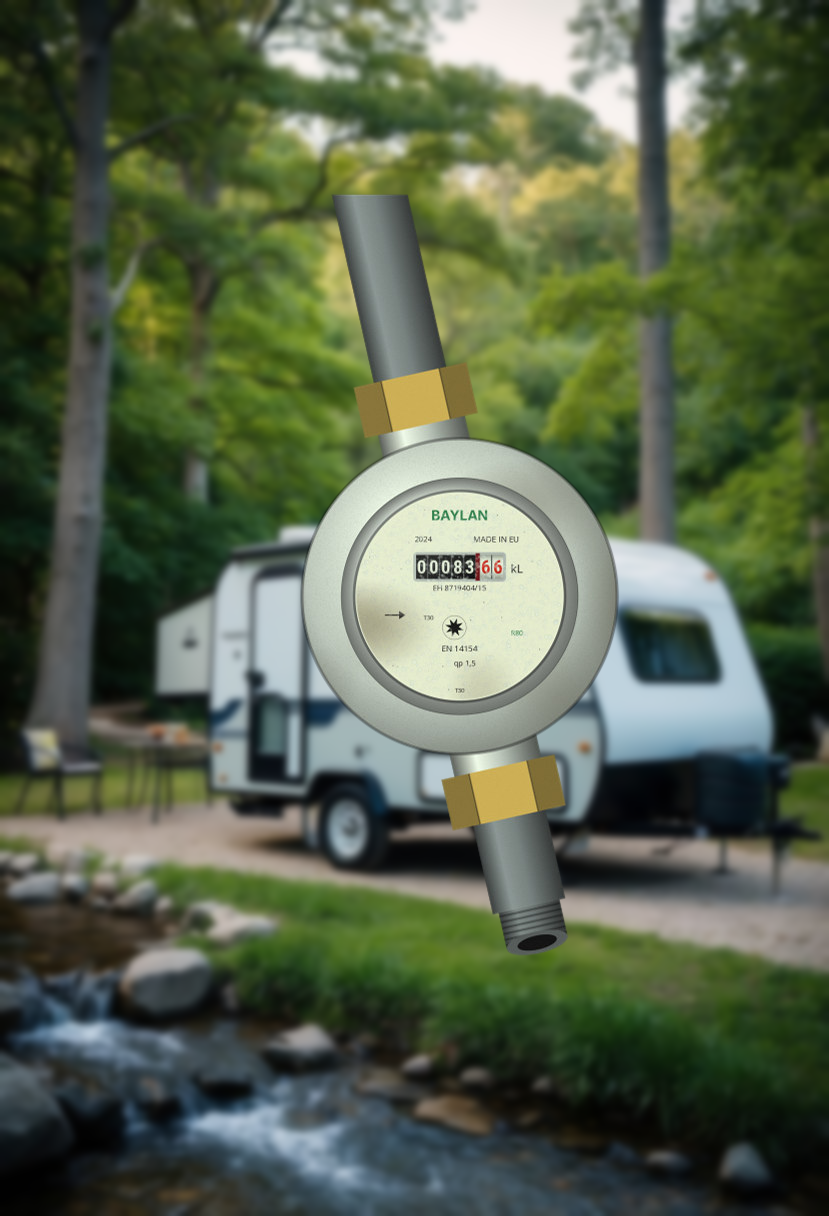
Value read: 83.66 kL
